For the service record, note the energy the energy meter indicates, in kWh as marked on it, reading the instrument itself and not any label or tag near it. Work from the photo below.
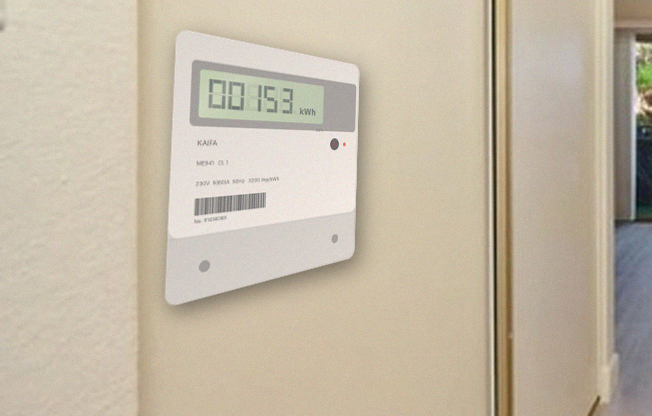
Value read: 153 kWh
